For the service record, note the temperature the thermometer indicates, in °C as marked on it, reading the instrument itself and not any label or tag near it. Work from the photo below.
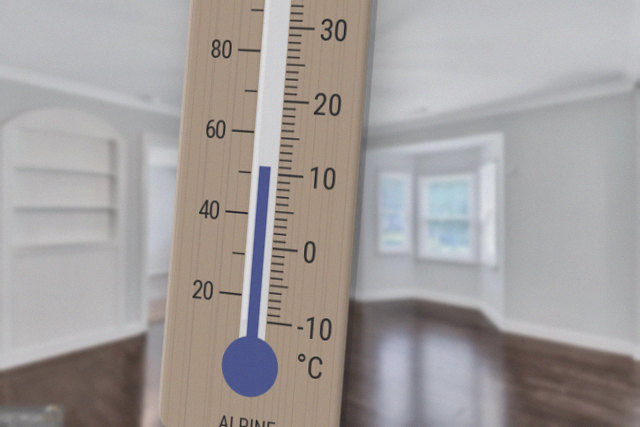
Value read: 11 °C
